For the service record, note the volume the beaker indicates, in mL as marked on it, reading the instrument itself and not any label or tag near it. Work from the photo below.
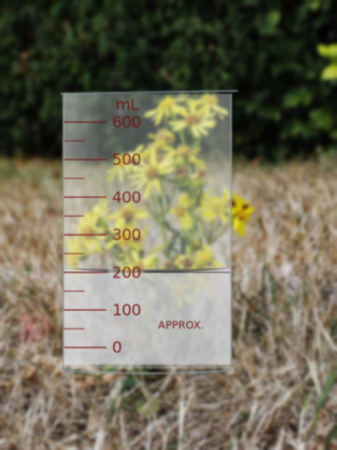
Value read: 200 mL
